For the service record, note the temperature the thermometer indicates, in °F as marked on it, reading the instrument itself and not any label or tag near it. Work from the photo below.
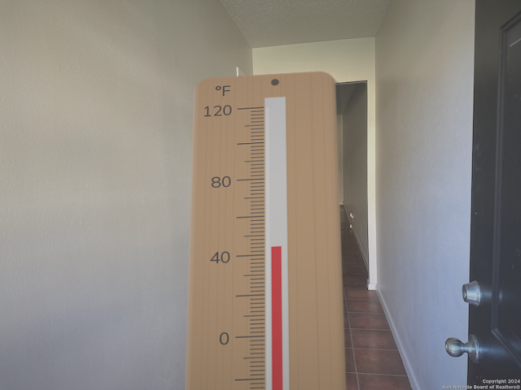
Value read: 44 °F
